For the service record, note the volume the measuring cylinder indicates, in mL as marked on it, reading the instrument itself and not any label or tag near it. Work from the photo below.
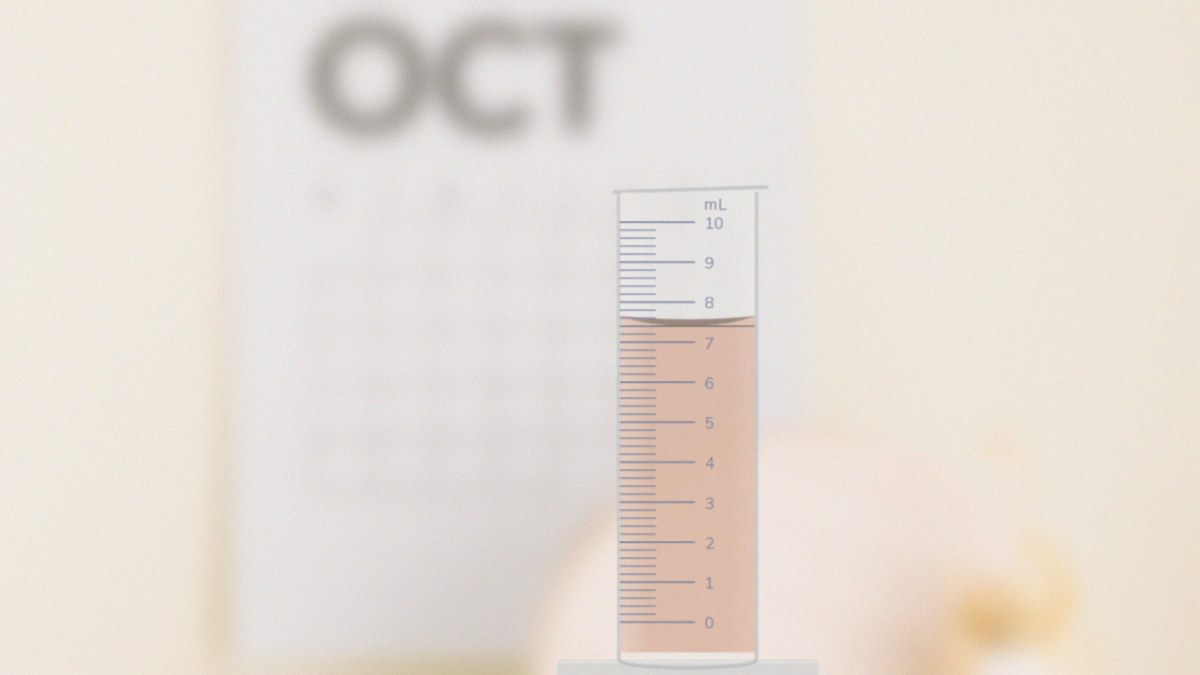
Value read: 7.4 mL
